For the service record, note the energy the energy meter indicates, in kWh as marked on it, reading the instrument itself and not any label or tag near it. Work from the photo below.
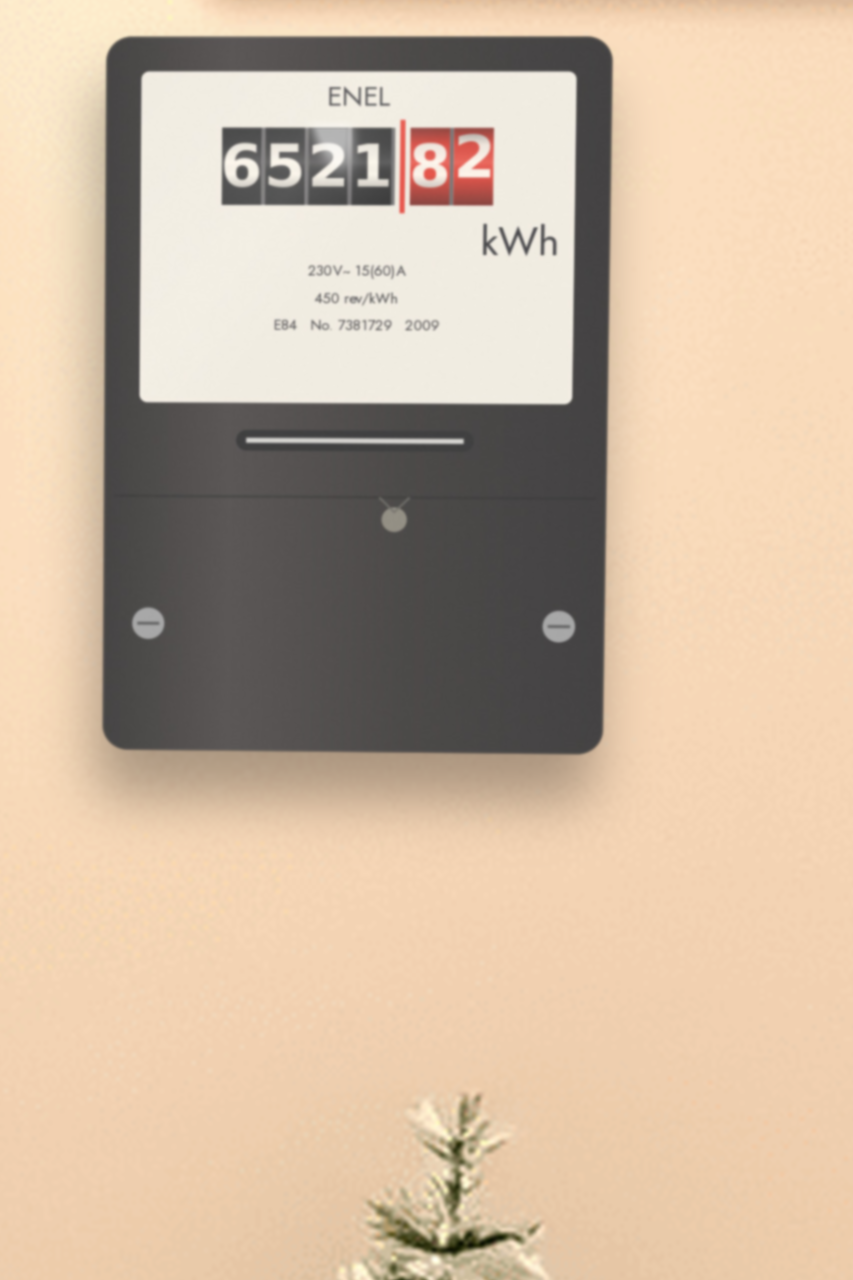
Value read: 6521.82 kWh
